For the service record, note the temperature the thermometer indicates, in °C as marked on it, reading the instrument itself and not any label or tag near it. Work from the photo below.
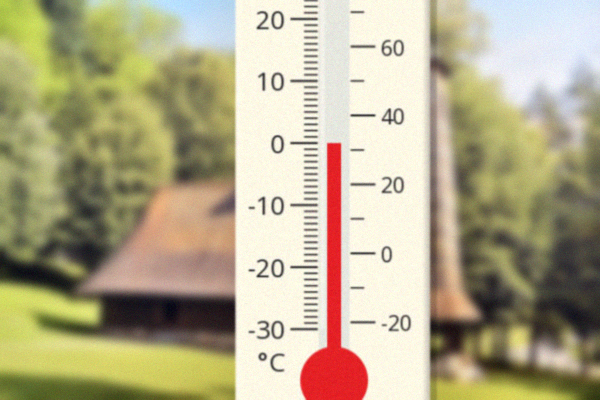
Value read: 0 °C
